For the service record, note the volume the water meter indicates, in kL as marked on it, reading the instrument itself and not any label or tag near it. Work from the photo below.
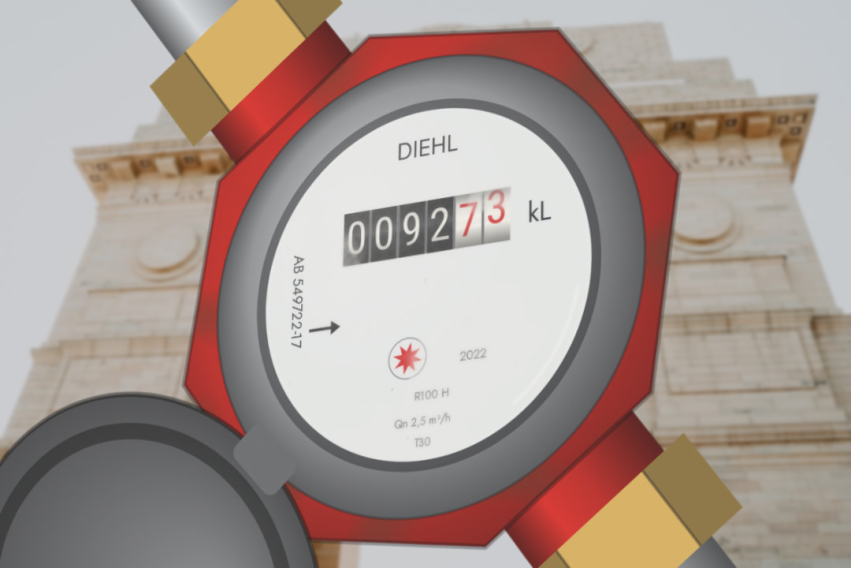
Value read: 92.73 kL
